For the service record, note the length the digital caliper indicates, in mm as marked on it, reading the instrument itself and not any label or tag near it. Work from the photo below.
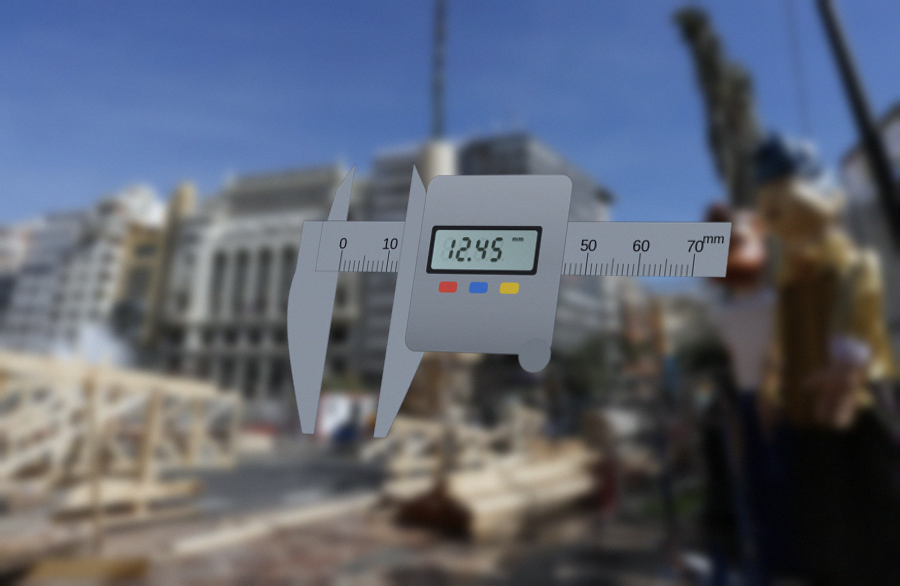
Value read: 12.45 mm
